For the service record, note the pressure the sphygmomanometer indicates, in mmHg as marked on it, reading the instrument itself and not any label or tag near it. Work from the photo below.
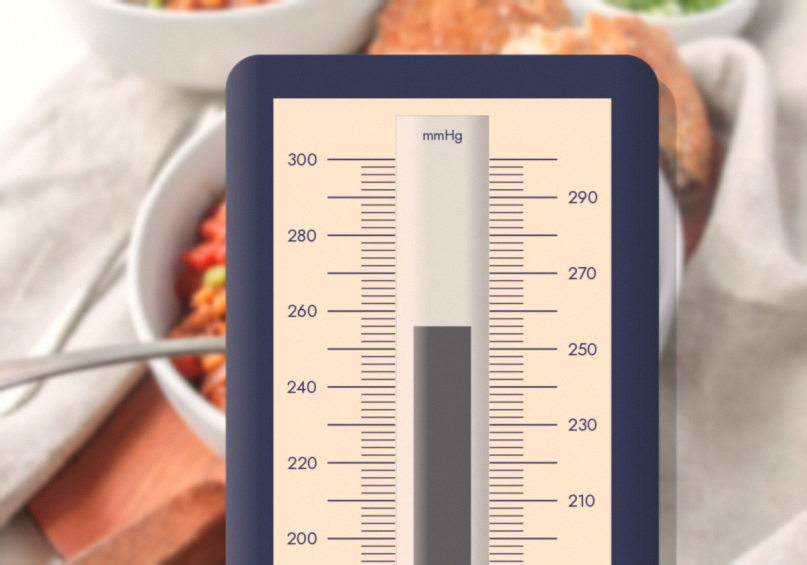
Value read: 256 mmHg
